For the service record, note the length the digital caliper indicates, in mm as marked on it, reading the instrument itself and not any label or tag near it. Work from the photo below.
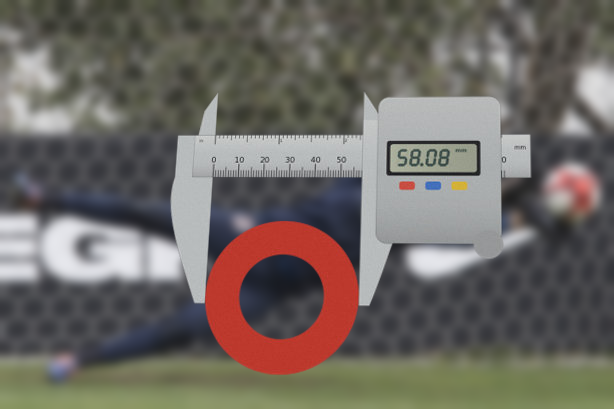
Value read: 58.08 mm
